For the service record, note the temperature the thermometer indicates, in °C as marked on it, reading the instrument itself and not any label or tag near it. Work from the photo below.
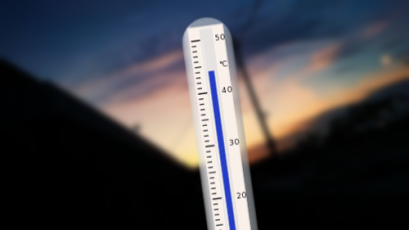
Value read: 44 °C
